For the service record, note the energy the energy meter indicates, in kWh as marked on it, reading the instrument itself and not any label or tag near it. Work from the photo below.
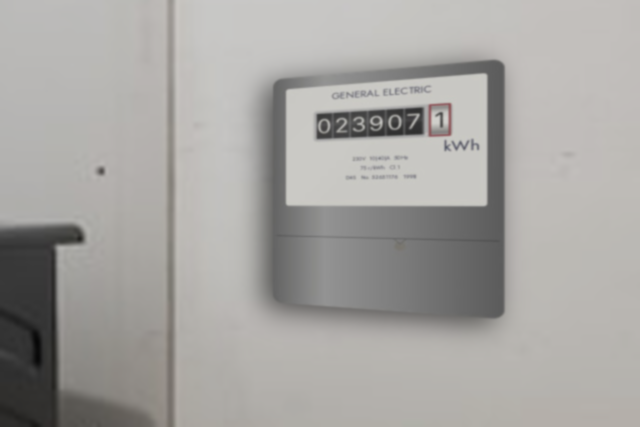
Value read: 23907.1 kWh
